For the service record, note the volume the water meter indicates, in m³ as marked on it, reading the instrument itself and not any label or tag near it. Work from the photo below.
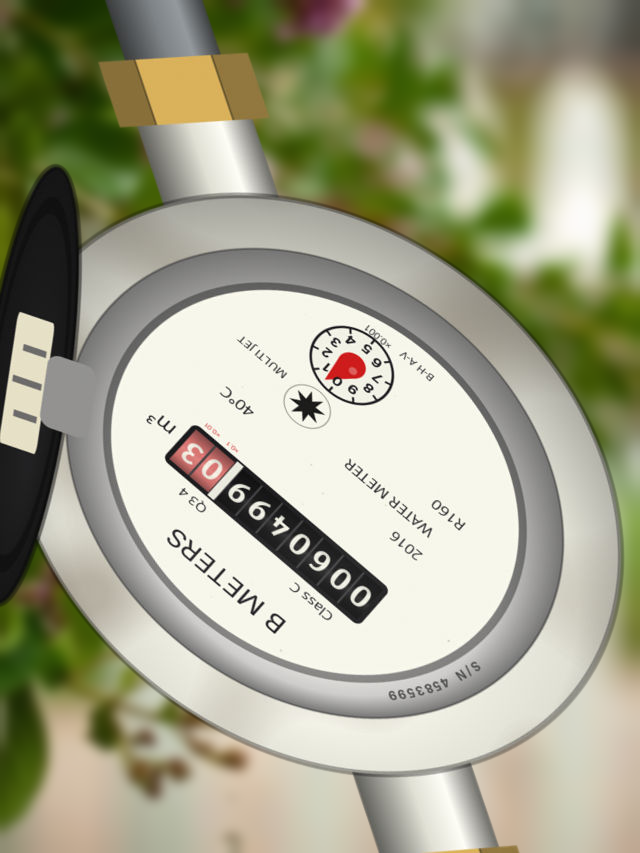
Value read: 60499.030 m³
